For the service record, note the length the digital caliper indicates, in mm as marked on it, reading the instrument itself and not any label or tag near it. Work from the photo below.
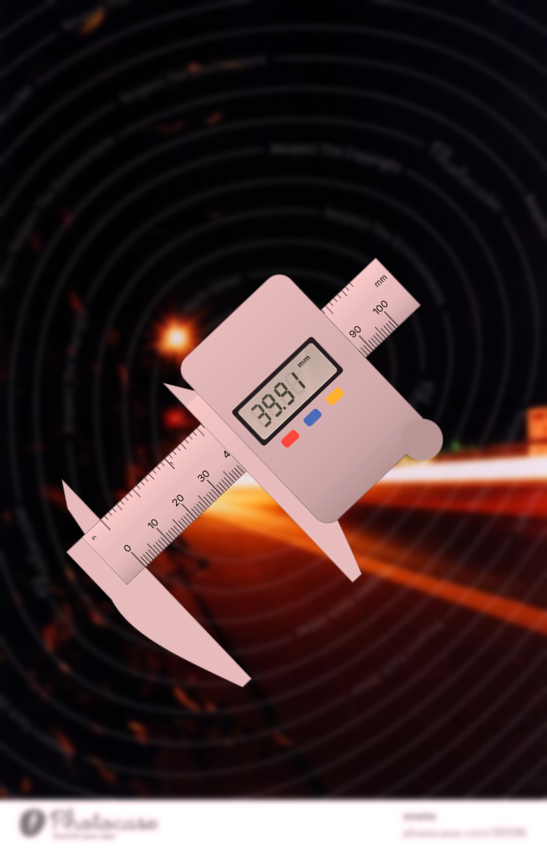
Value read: 39.91 mm
